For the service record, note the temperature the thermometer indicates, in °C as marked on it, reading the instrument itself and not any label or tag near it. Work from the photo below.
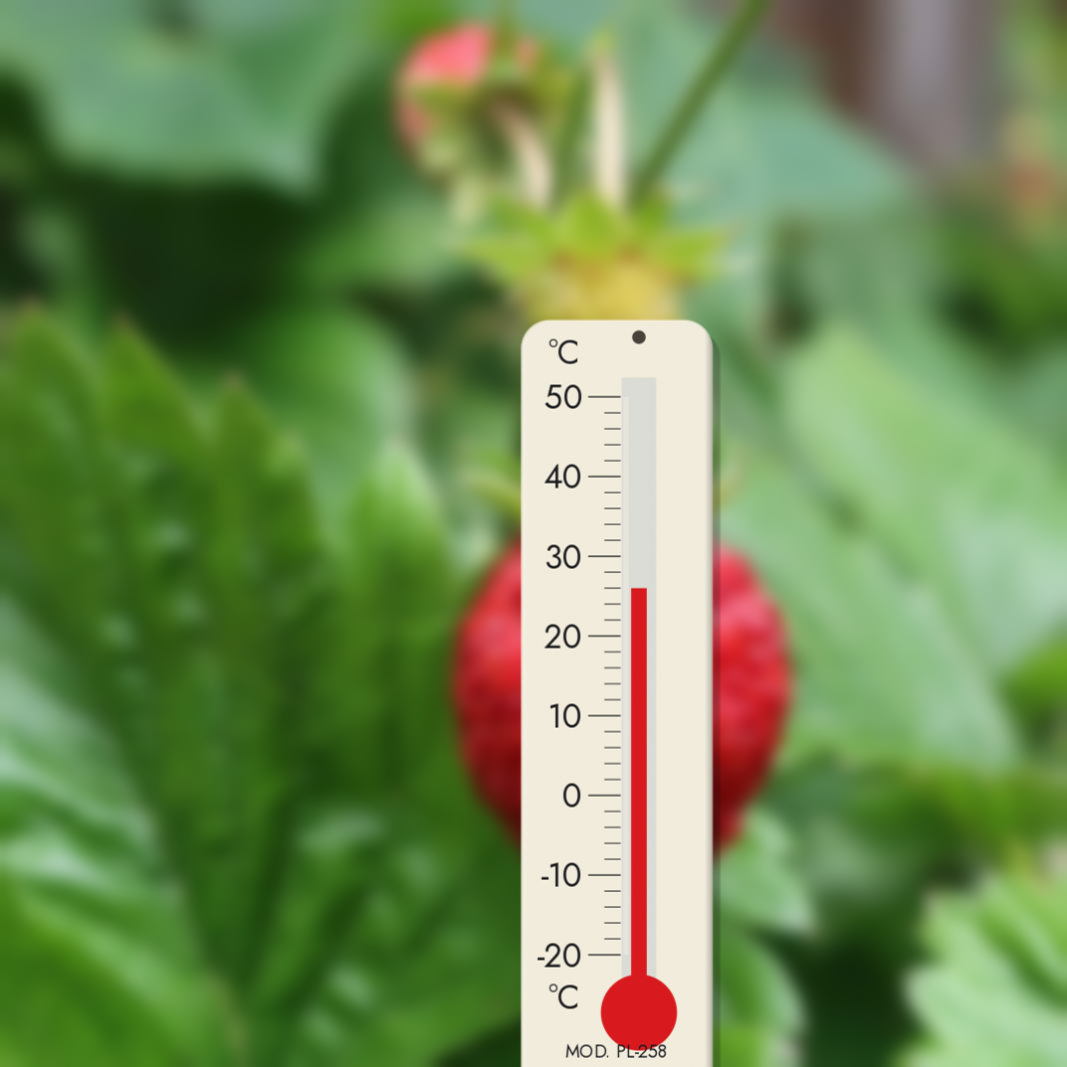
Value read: 26 °C
